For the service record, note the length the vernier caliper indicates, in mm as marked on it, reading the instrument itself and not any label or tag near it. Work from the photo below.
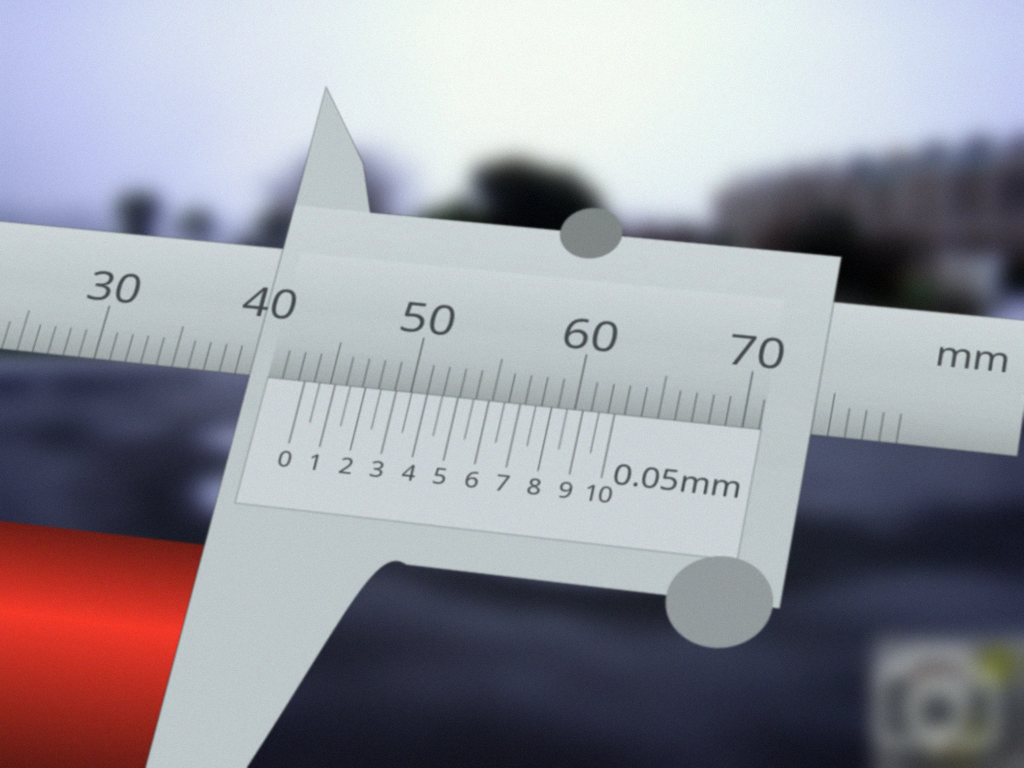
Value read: 43.4 mm
